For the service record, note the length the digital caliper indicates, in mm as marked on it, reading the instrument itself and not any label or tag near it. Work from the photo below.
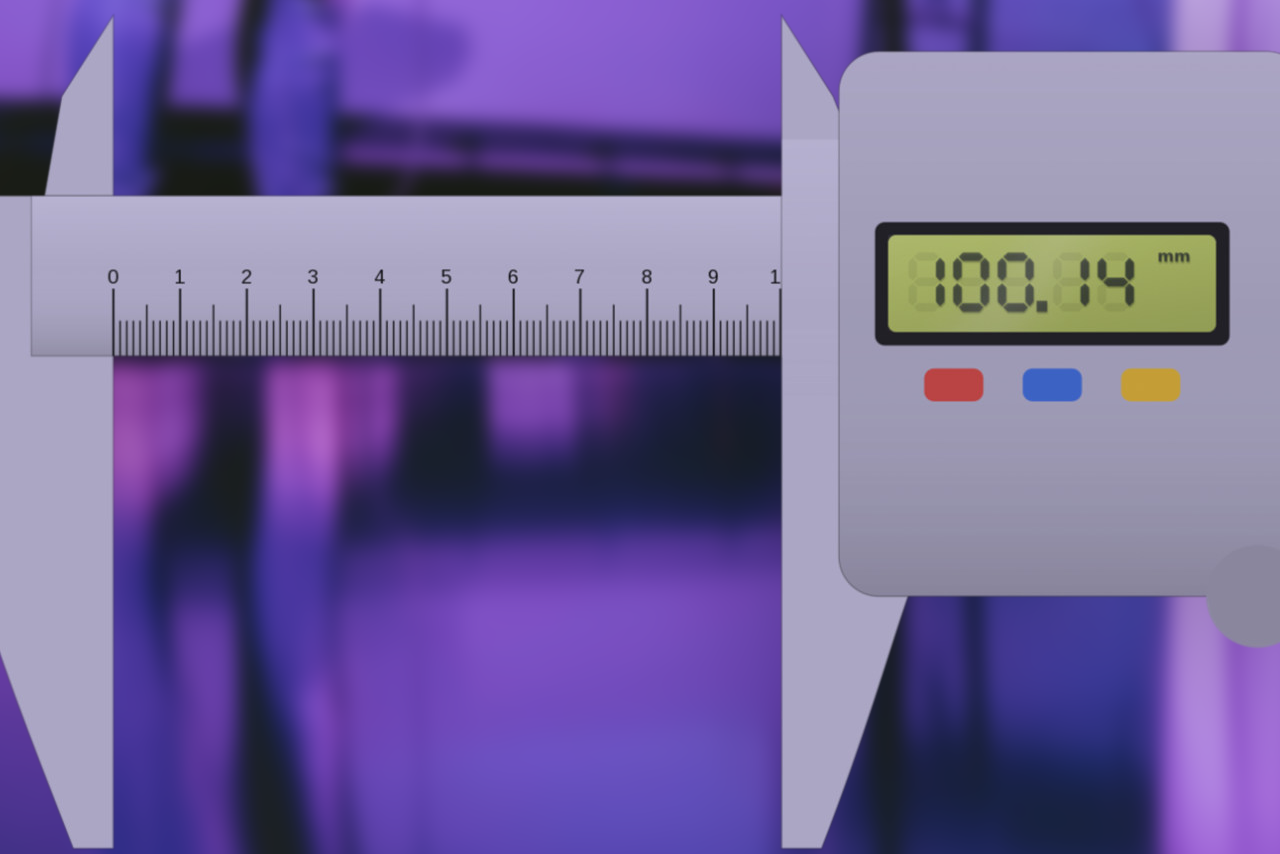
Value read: 100.14 mm
